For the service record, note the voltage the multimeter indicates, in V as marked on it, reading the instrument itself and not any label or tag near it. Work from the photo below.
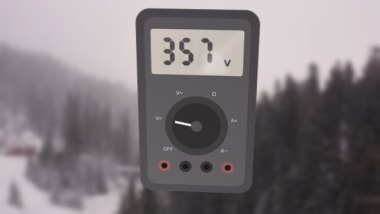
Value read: 357 V
